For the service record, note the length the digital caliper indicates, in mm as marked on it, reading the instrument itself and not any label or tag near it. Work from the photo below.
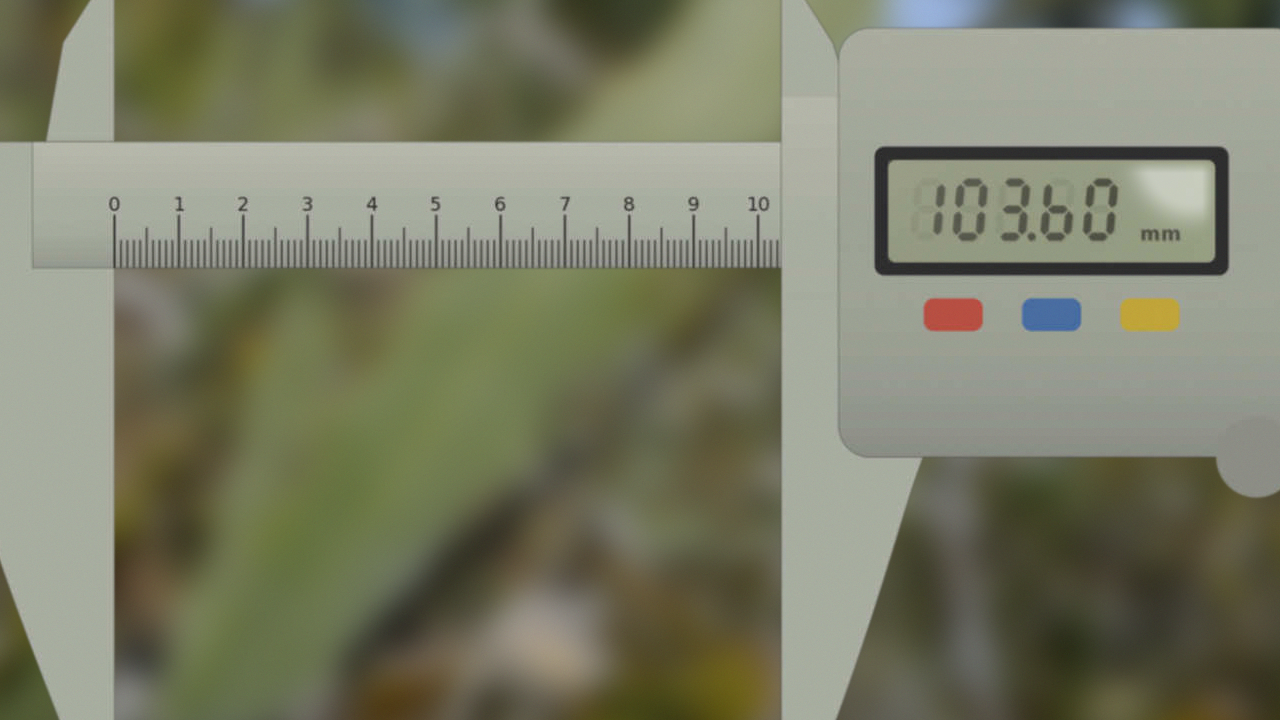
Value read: 103.60 mm
